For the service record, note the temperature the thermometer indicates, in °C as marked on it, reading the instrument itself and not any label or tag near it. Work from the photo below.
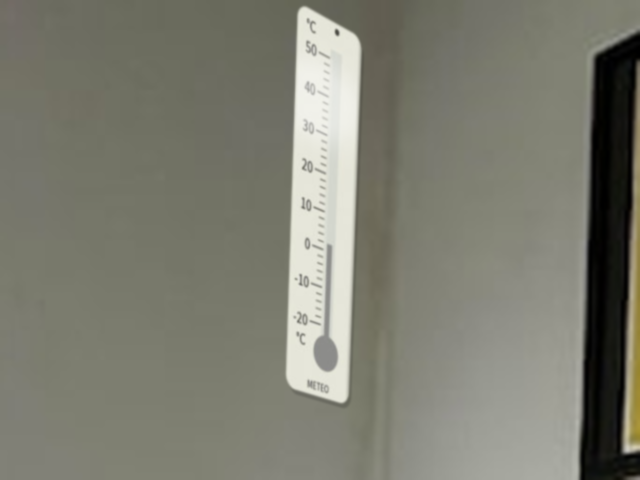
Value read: 2 °C
